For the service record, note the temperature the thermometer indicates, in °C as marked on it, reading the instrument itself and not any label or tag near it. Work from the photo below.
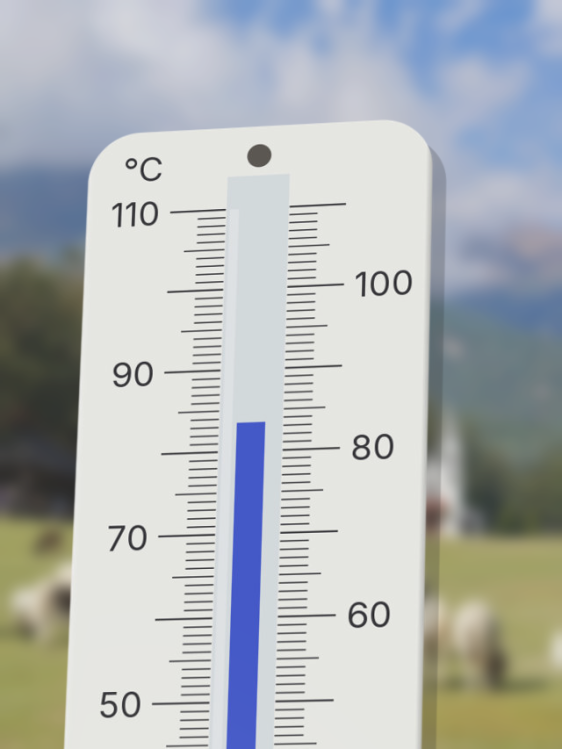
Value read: 83.5 °C
